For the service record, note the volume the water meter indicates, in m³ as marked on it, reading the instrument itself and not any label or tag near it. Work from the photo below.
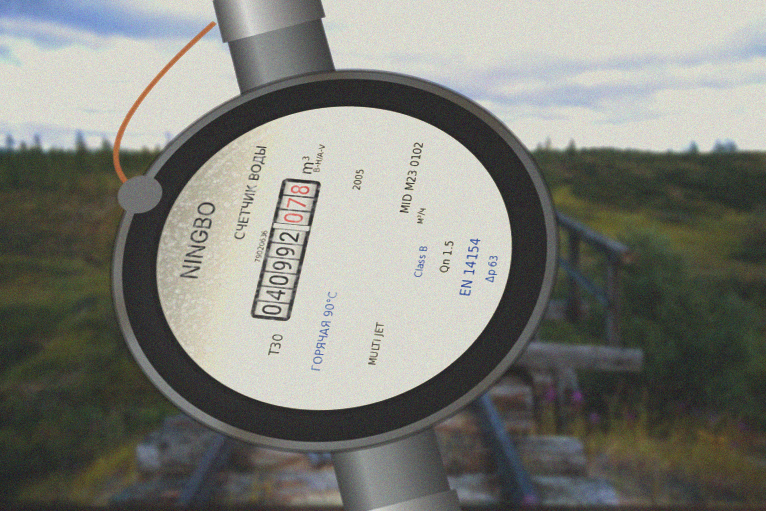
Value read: 40992.078 m³
